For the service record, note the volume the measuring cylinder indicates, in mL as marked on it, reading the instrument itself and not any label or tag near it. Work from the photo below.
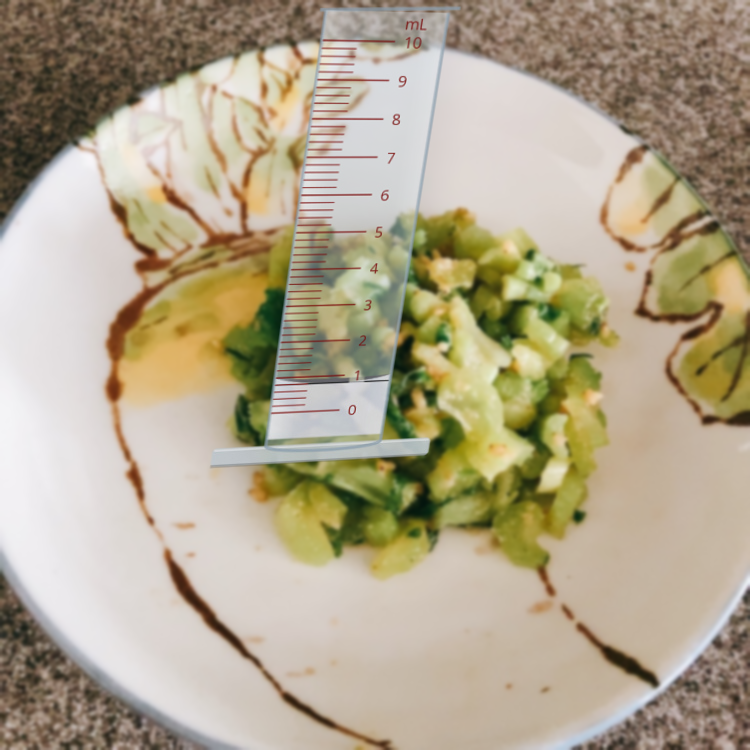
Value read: 0.8 mL
